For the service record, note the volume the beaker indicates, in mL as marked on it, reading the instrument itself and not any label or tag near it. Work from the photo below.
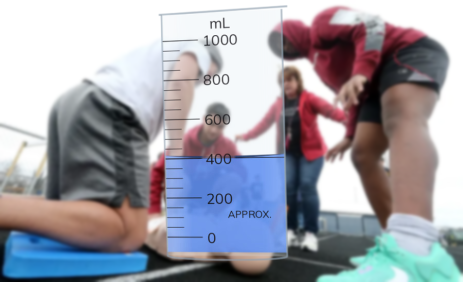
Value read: 400 mL
